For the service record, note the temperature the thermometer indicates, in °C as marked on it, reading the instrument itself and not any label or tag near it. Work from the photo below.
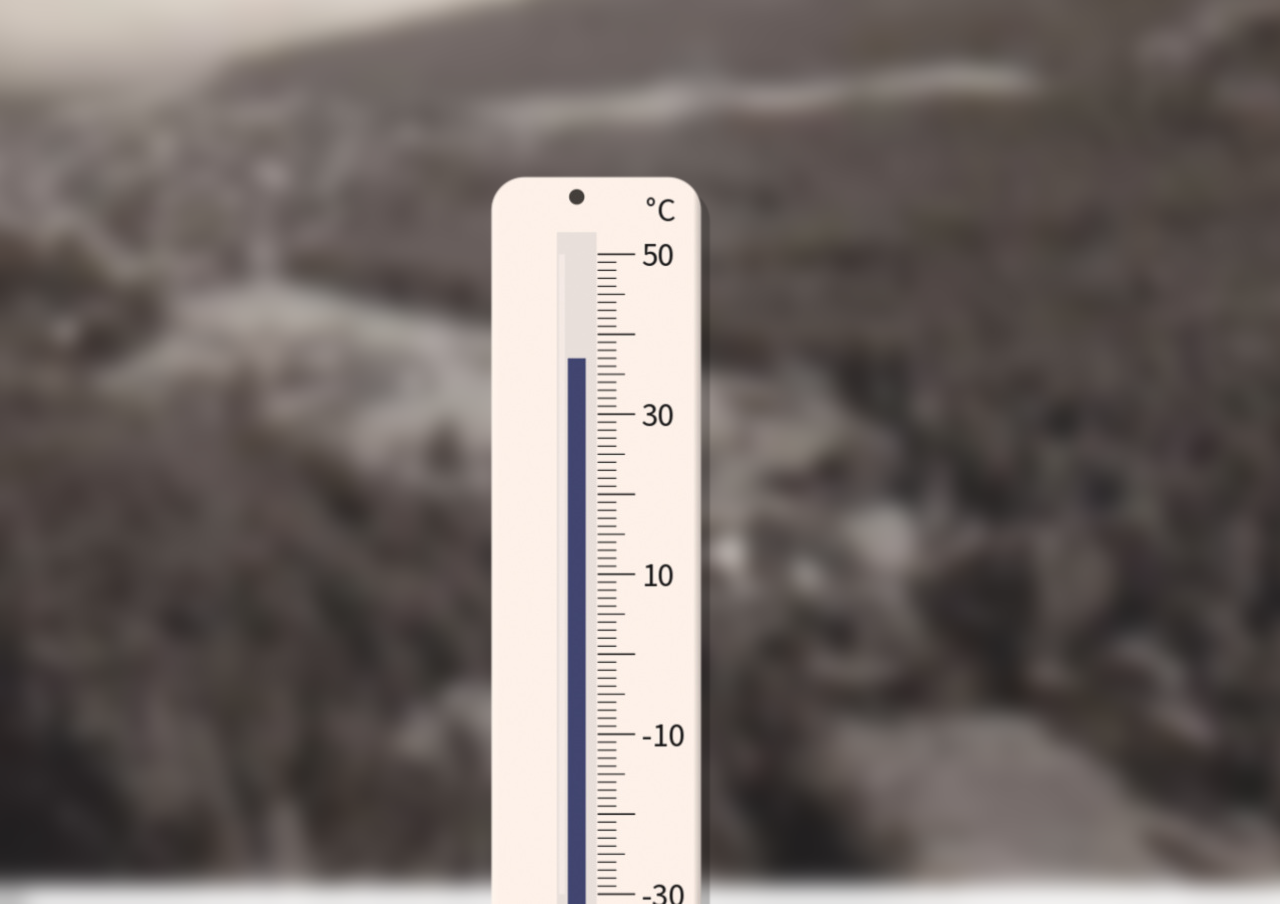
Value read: 37 °C
